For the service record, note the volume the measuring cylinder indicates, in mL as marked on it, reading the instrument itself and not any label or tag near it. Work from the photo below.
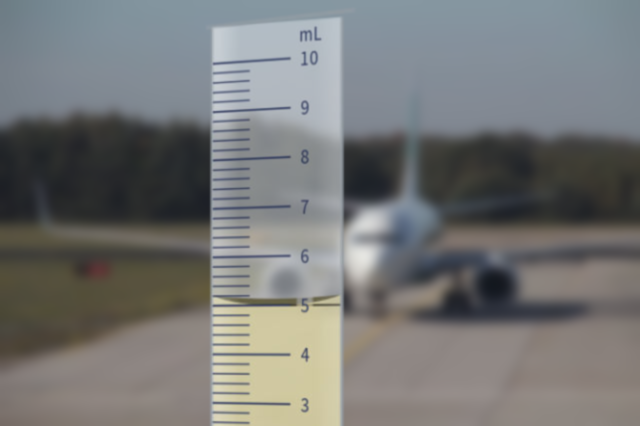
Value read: 5 mL
